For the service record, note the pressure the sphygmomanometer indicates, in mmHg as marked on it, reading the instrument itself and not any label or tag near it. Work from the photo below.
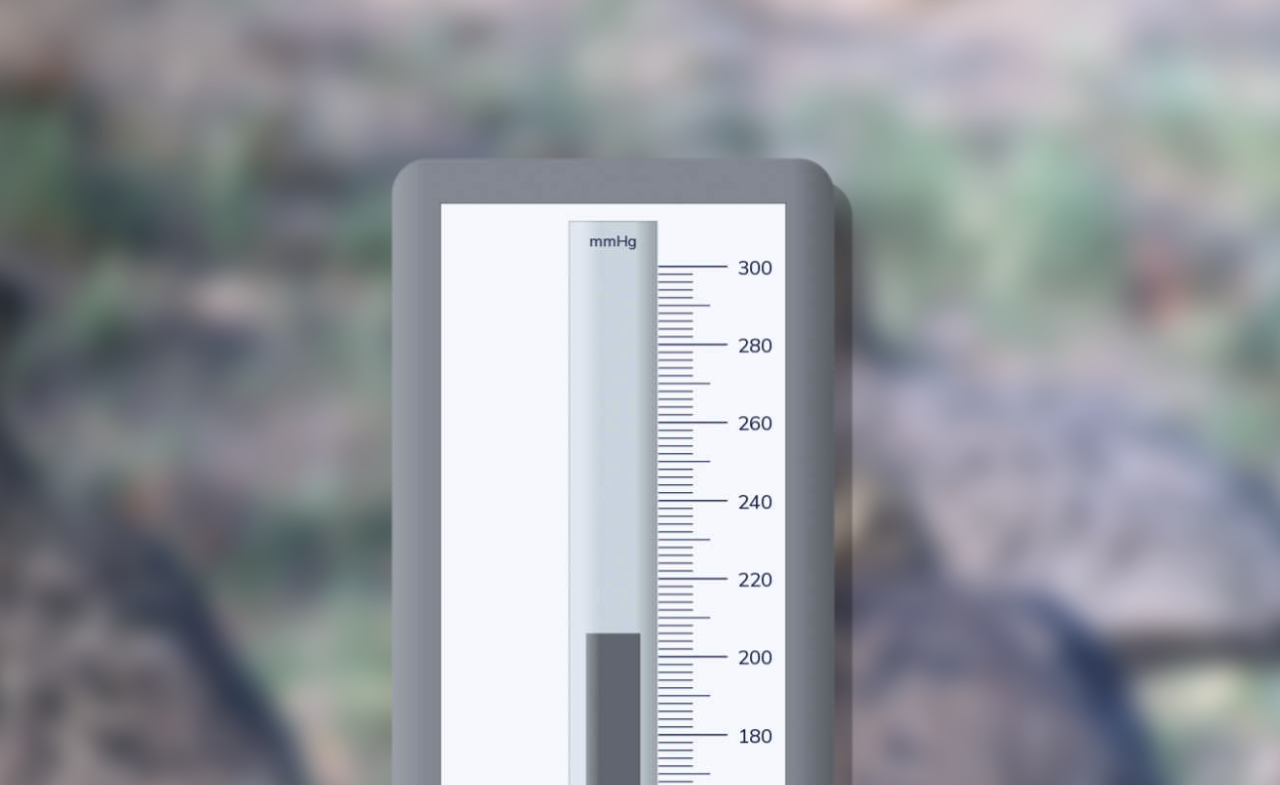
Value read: 206 mmHg
